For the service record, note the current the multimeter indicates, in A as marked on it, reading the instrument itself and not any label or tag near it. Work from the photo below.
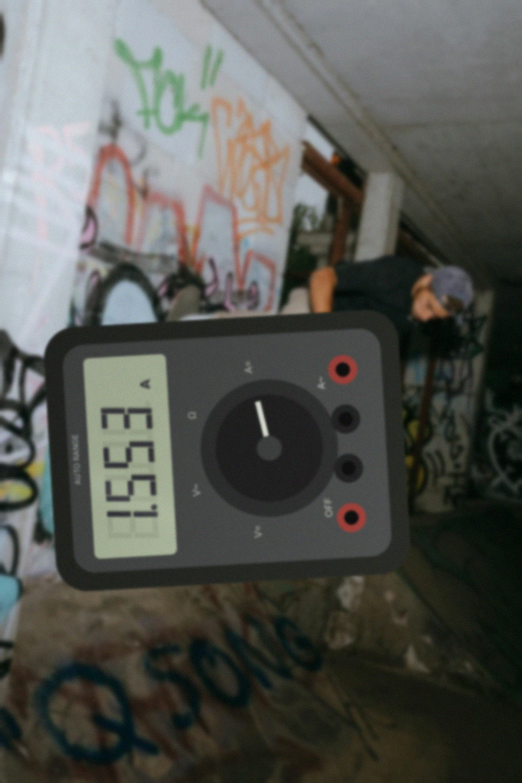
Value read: 1.553 A
